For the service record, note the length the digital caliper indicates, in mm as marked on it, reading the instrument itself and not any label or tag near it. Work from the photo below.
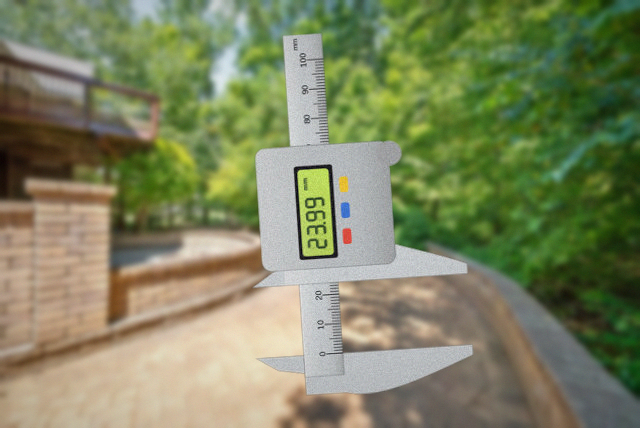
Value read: 23.99 mm
